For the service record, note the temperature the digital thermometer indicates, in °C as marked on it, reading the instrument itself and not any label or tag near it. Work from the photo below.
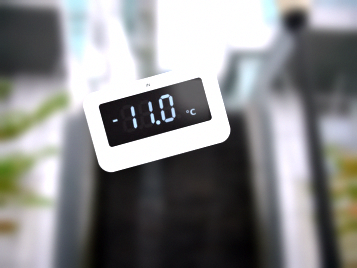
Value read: -11.0 °C
